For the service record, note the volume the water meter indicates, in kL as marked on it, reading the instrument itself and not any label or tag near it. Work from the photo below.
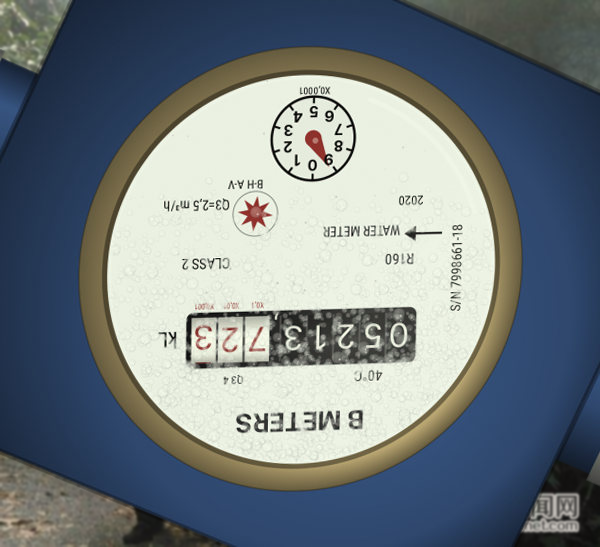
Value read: 5213.7229 kL
